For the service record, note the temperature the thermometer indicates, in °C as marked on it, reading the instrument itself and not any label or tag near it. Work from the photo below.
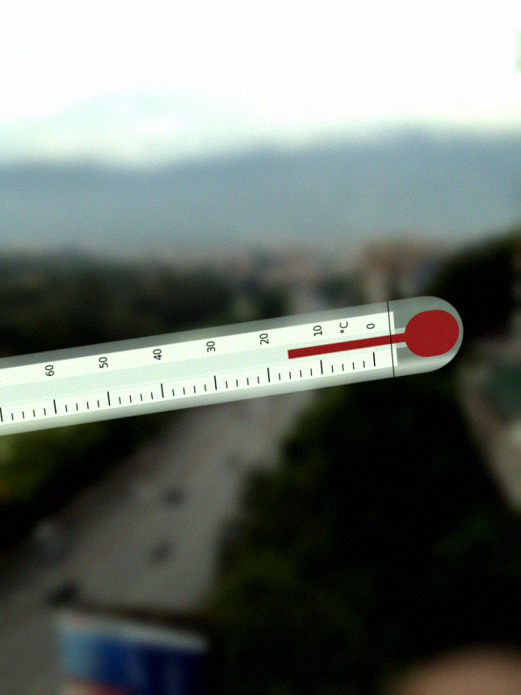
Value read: 16 °C
